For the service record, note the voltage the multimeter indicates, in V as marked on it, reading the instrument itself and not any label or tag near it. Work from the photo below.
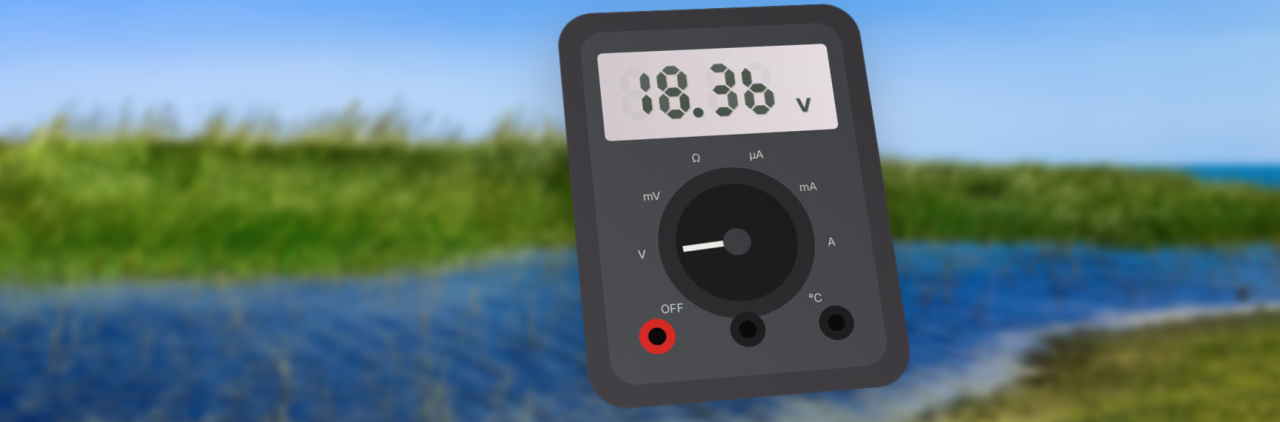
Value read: 18.36 V
